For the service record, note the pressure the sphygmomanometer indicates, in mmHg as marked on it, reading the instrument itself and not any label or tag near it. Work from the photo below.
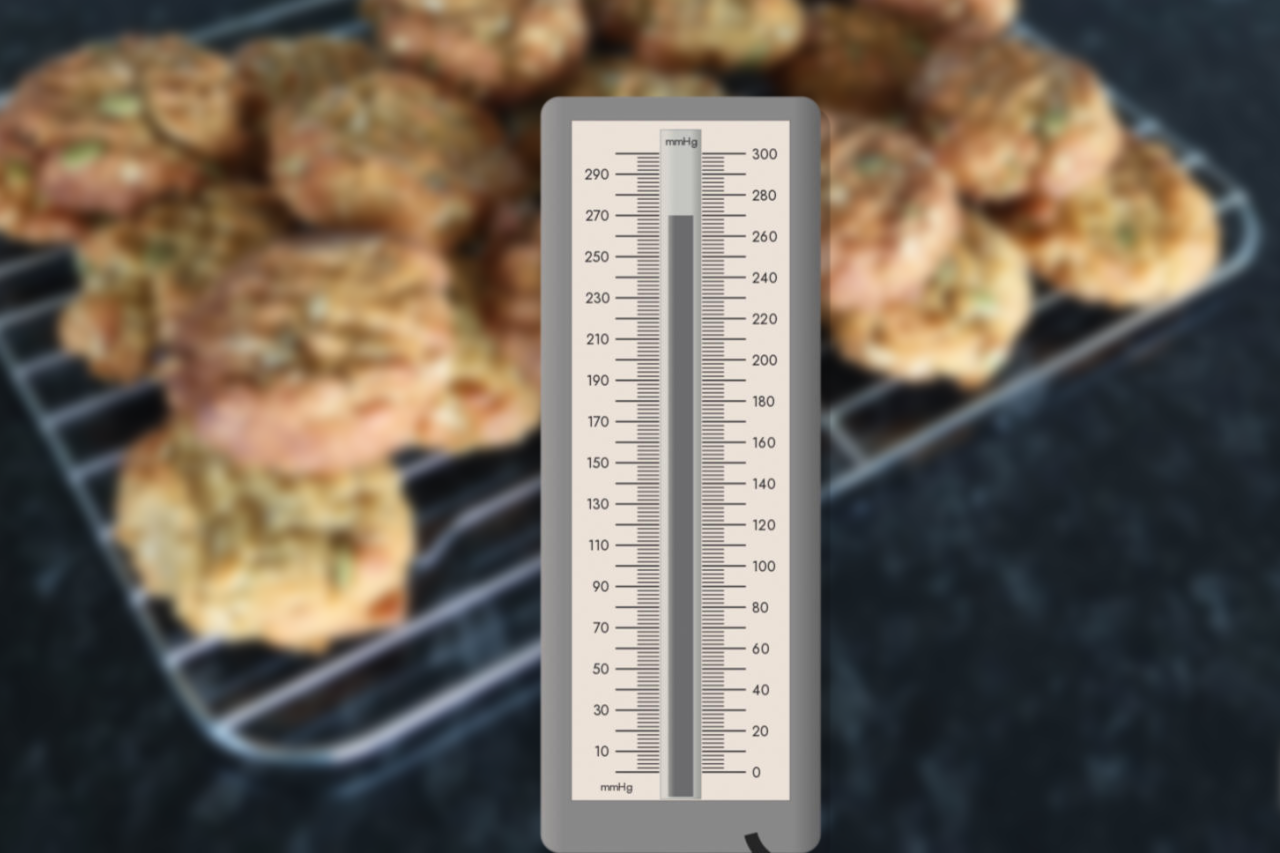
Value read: 270 mmHg
